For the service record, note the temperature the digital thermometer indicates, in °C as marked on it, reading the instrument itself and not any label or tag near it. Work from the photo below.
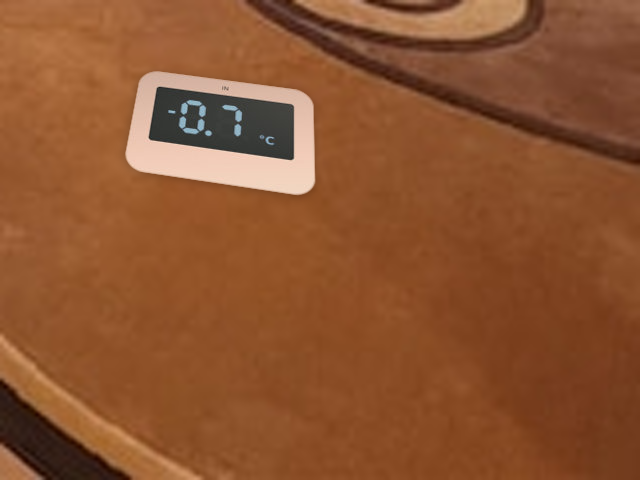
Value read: -0.7 °C
